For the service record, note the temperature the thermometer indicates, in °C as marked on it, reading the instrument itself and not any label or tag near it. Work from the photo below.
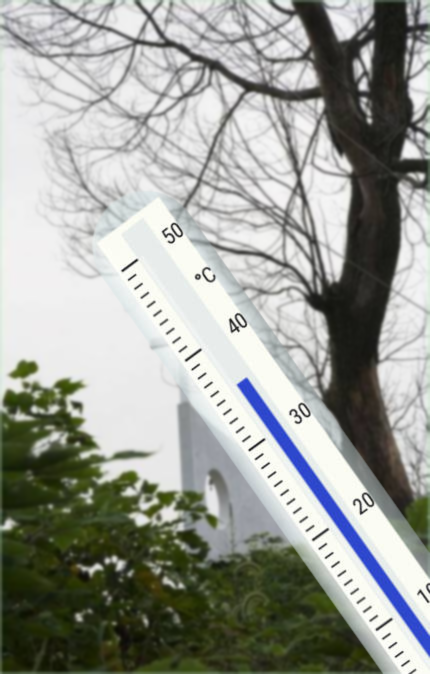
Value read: 35.5 °C
